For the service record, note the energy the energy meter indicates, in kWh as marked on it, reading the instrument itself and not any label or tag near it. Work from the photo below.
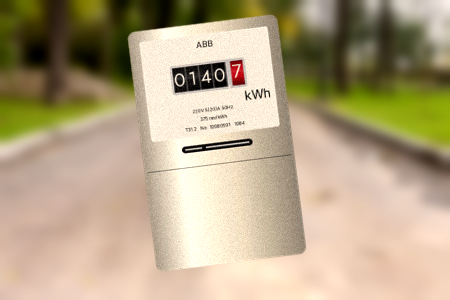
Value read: 140.7 kWh
